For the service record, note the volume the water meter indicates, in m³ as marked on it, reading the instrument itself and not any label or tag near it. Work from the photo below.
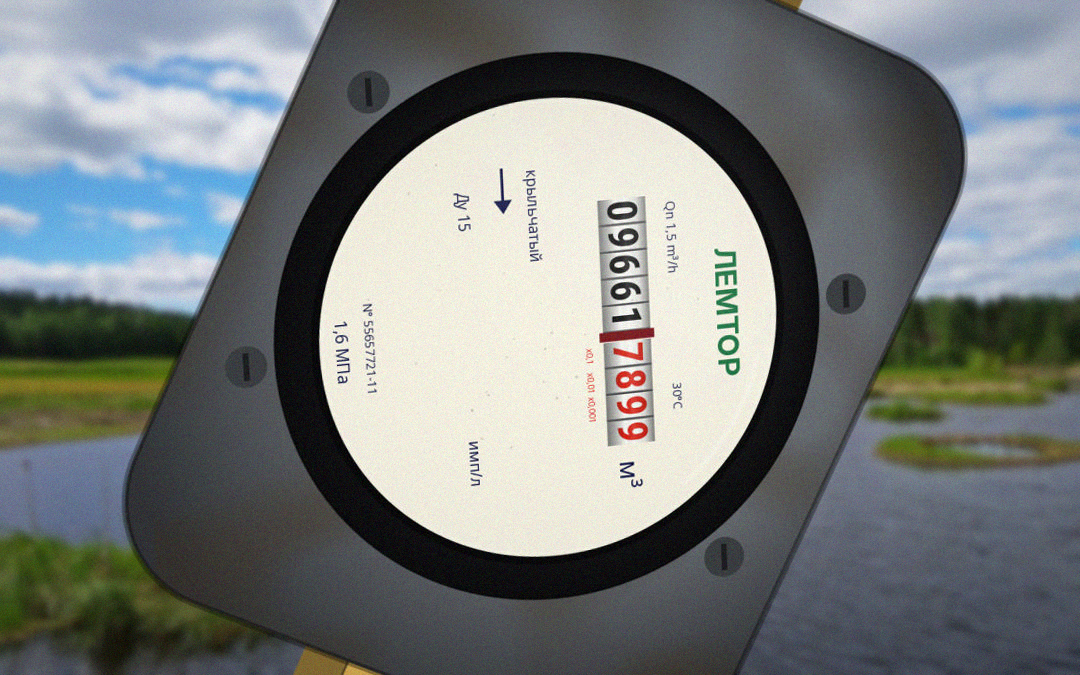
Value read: 9661.7899 m³
